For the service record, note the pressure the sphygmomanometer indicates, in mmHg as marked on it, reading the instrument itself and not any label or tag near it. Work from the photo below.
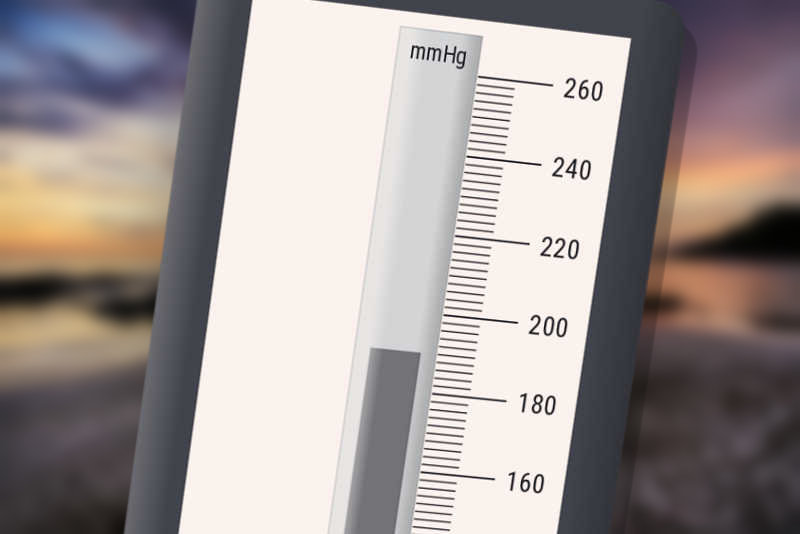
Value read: 190 mmHg
